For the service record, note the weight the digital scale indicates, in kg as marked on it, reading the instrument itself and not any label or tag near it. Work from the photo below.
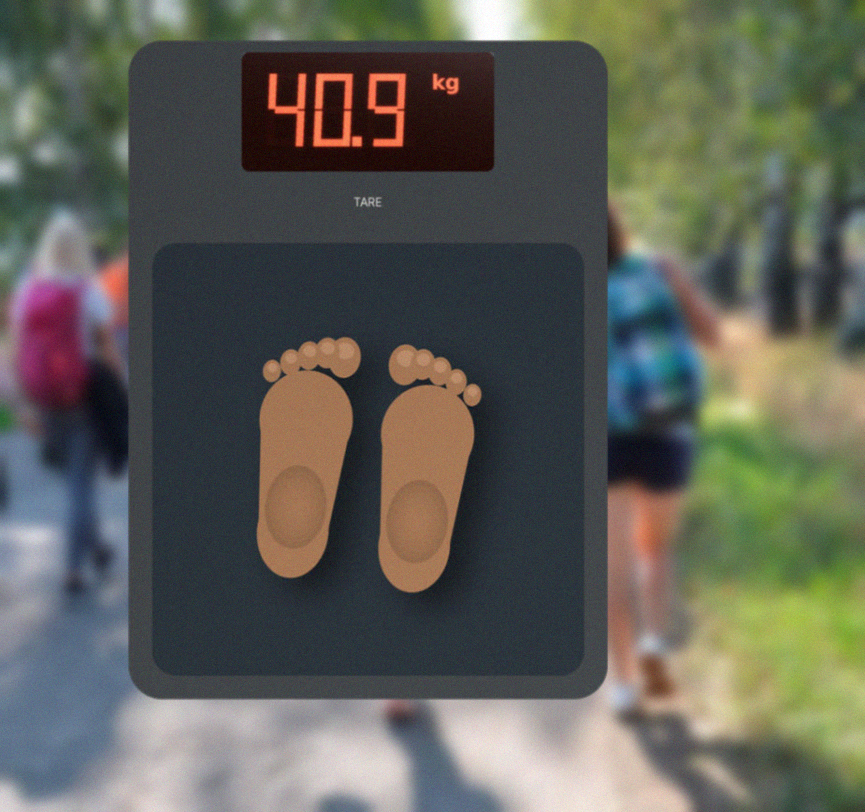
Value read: 40.9 kg
